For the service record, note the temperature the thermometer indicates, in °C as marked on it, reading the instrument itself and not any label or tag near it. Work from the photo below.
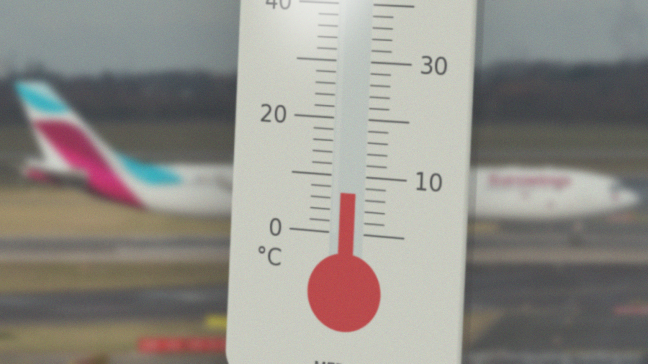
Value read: 7 °C
